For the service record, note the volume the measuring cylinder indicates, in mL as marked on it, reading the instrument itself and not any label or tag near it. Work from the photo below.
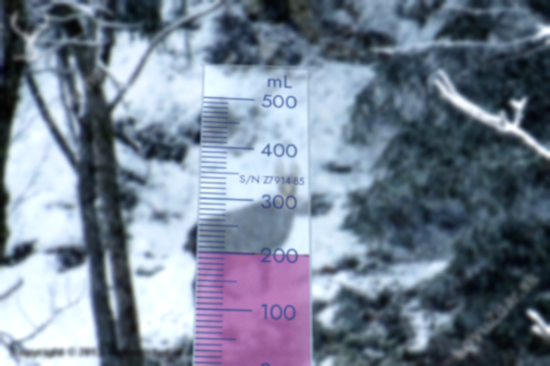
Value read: 200 mL
